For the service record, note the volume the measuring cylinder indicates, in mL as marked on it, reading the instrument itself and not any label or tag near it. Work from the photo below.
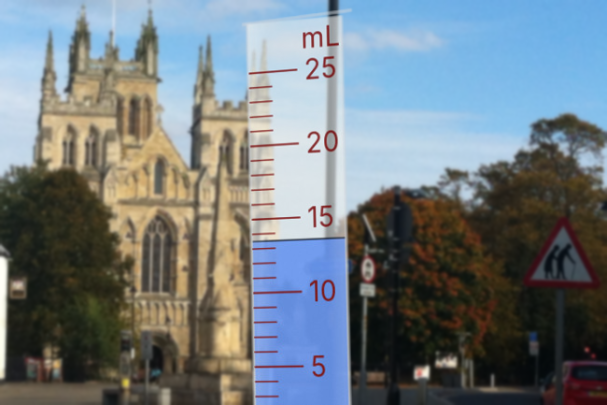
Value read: 13.5 mL
